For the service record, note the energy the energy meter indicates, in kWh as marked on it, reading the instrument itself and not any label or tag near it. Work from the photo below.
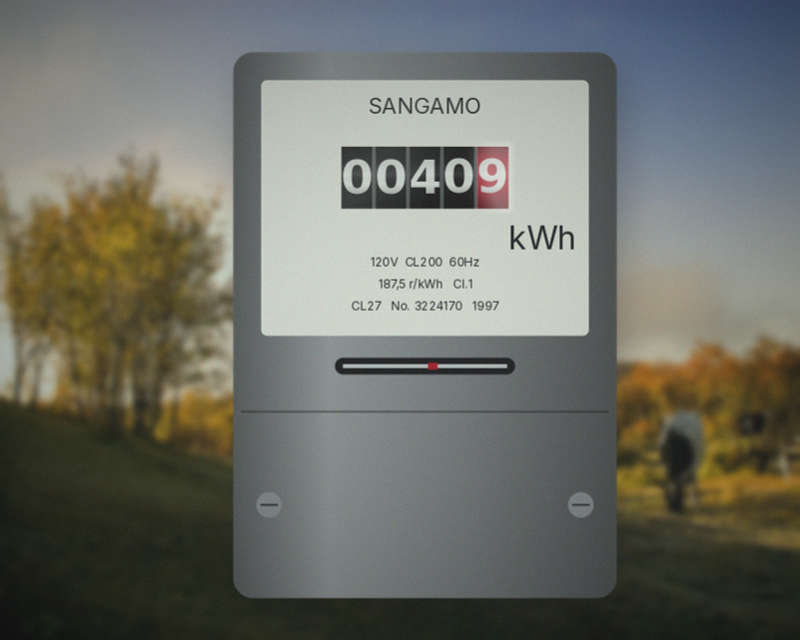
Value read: 40.9 kWh
